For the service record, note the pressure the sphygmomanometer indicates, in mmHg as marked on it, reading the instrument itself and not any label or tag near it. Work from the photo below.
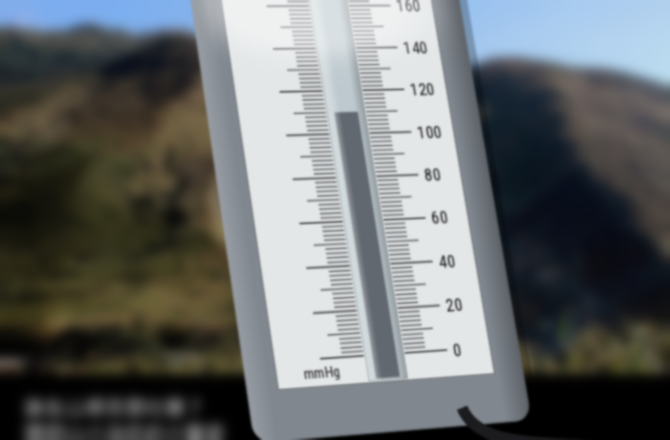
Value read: 110 mmHg
